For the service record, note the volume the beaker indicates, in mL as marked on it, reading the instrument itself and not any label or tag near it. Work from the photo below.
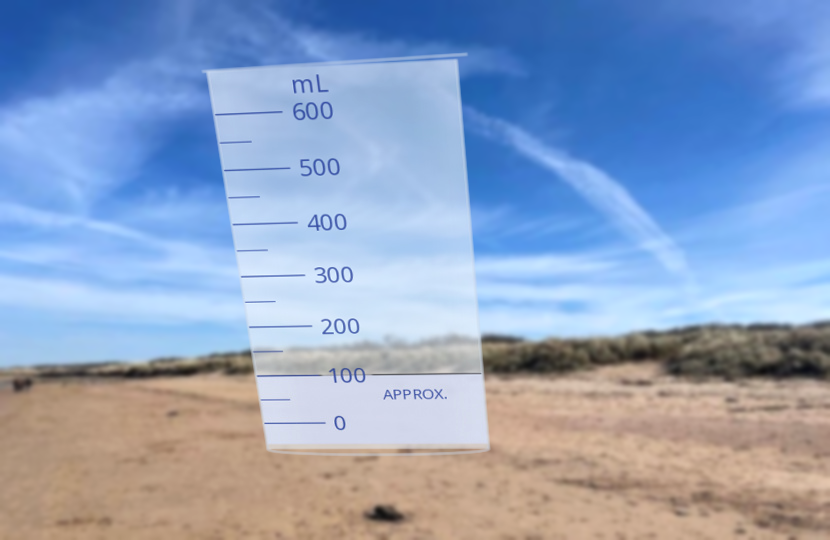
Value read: 100 mL
